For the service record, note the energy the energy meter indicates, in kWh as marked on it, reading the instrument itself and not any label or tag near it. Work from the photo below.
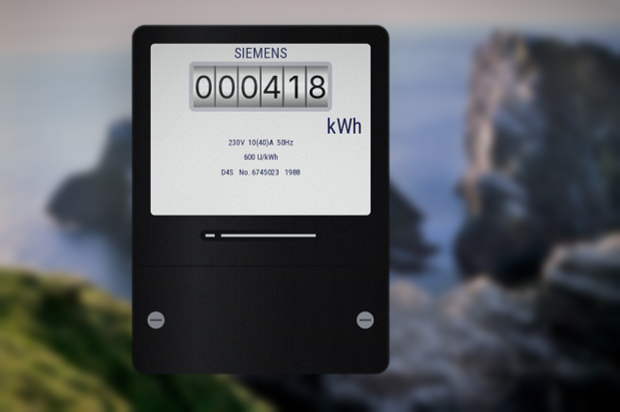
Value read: 418 kWh
